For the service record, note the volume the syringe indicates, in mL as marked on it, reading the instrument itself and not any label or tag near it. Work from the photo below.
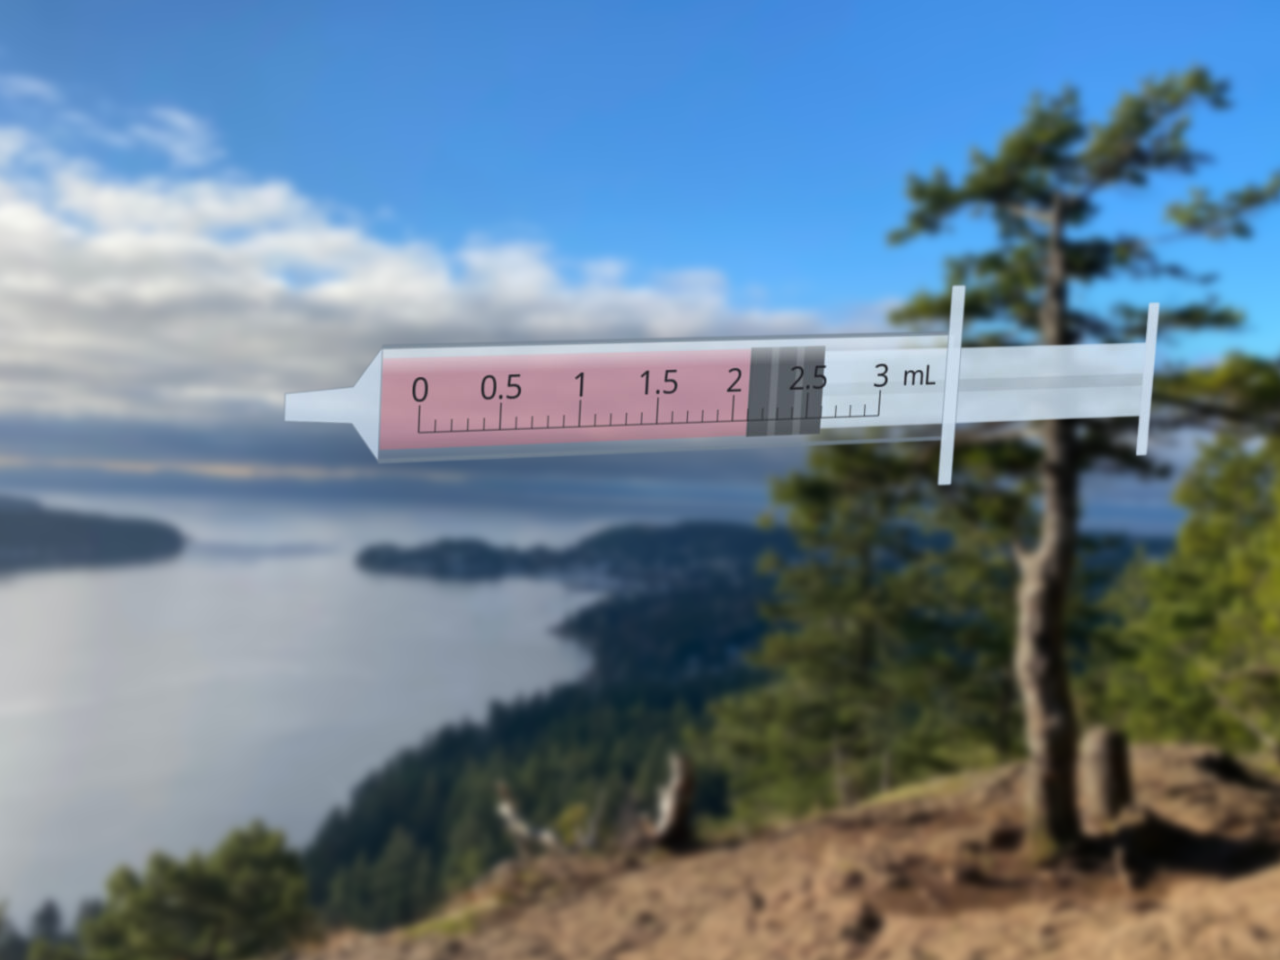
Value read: 2.1 mL
